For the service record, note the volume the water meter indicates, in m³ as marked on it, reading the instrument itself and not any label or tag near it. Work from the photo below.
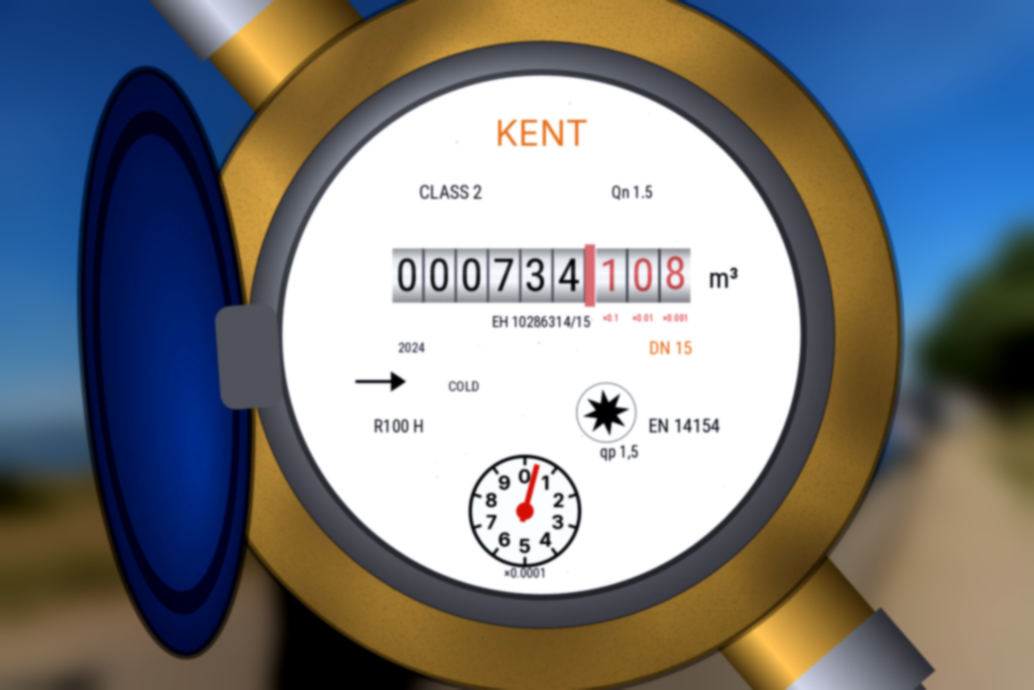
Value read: 734.1080 m³
